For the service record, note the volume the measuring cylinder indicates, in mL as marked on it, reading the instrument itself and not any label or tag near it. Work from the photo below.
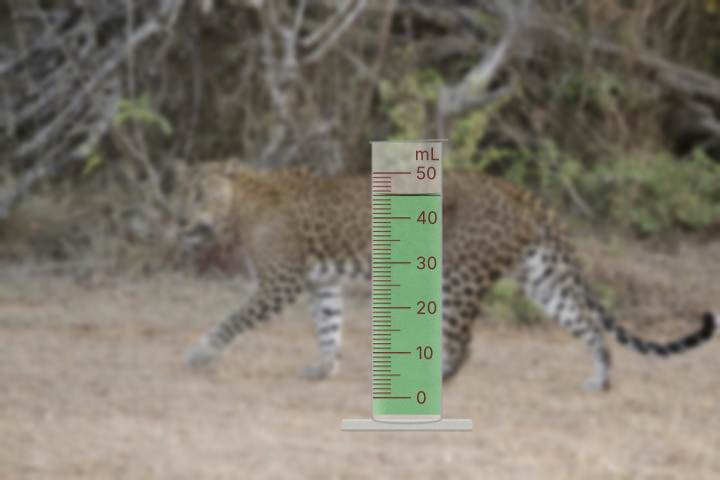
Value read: 45 mL
